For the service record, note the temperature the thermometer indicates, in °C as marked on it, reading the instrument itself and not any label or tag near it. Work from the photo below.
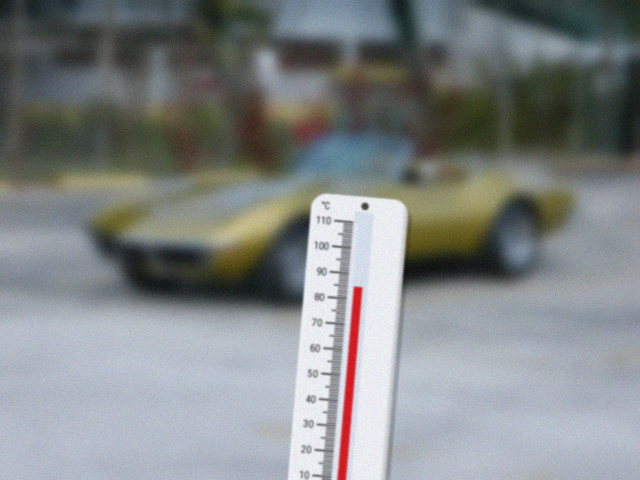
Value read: 85 °C
